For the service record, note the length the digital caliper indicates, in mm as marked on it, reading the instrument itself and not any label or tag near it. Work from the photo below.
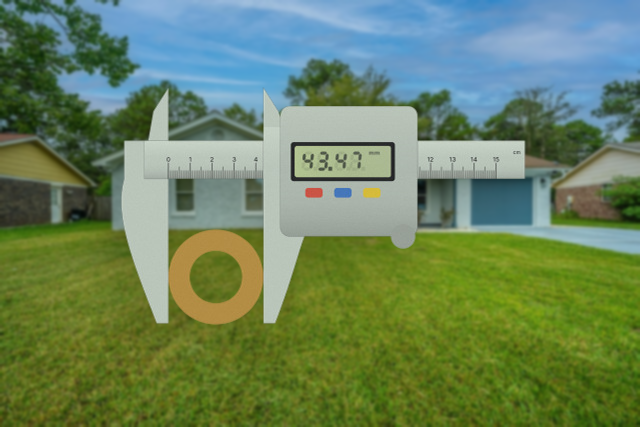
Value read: 43.47 mm
